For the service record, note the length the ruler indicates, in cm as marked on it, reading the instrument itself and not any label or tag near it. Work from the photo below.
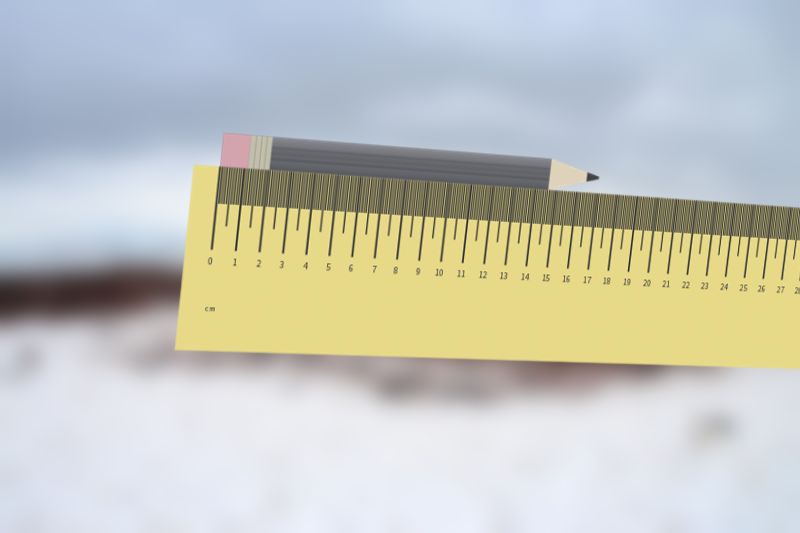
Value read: 17 cm
